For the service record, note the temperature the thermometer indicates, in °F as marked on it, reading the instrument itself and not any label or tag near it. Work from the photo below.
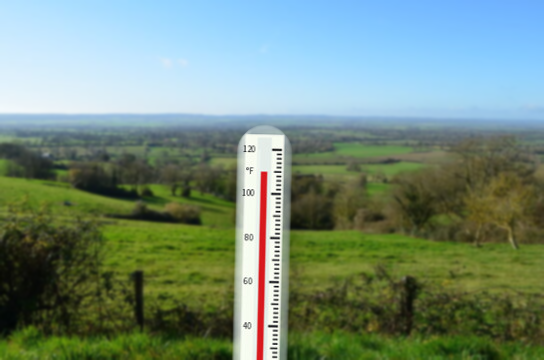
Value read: 110 °F
